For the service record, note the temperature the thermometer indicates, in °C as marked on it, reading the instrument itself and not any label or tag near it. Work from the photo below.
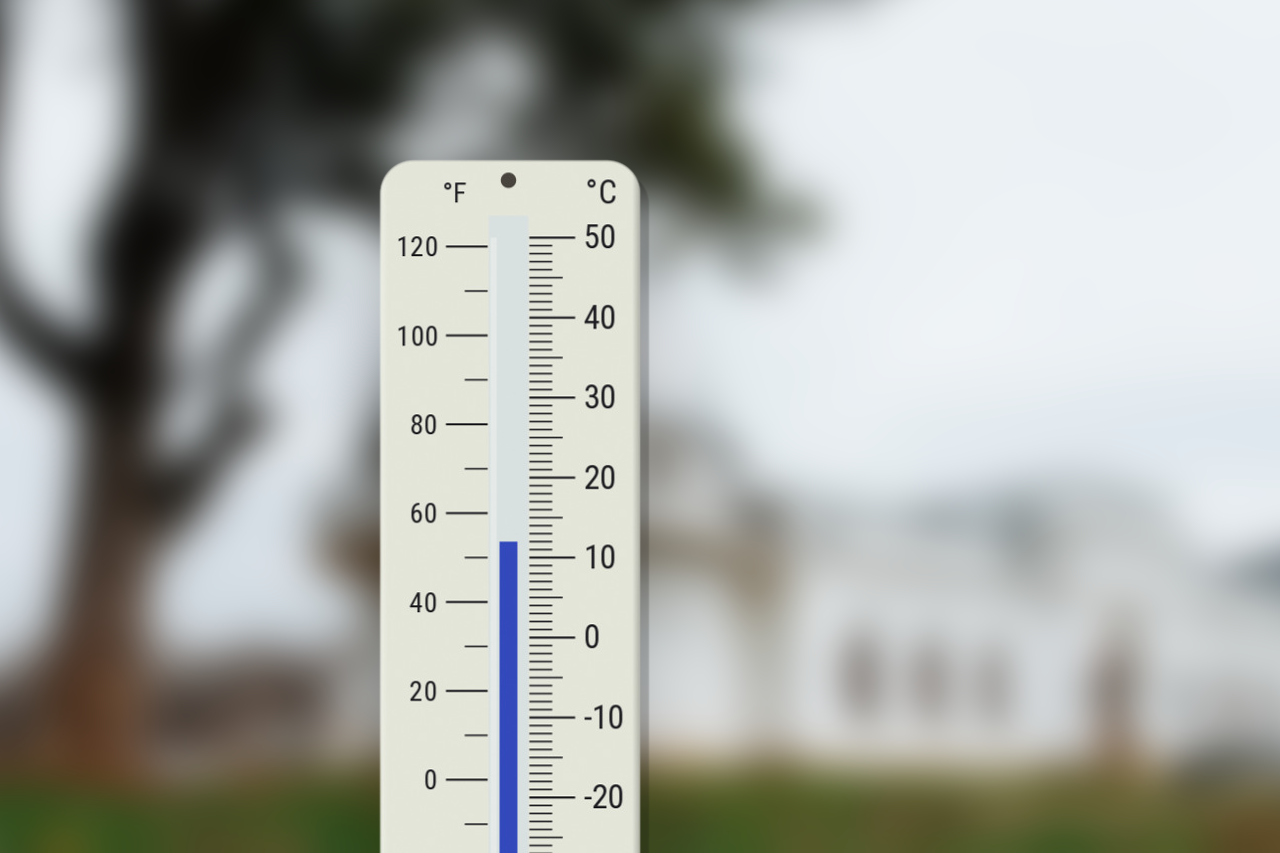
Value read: 12 °C
